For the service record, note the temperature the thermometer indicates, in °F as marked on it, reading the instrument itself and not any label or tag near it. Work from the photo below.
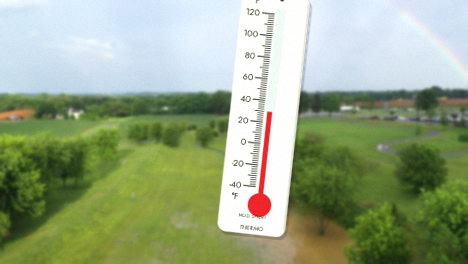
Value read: 30 °F
